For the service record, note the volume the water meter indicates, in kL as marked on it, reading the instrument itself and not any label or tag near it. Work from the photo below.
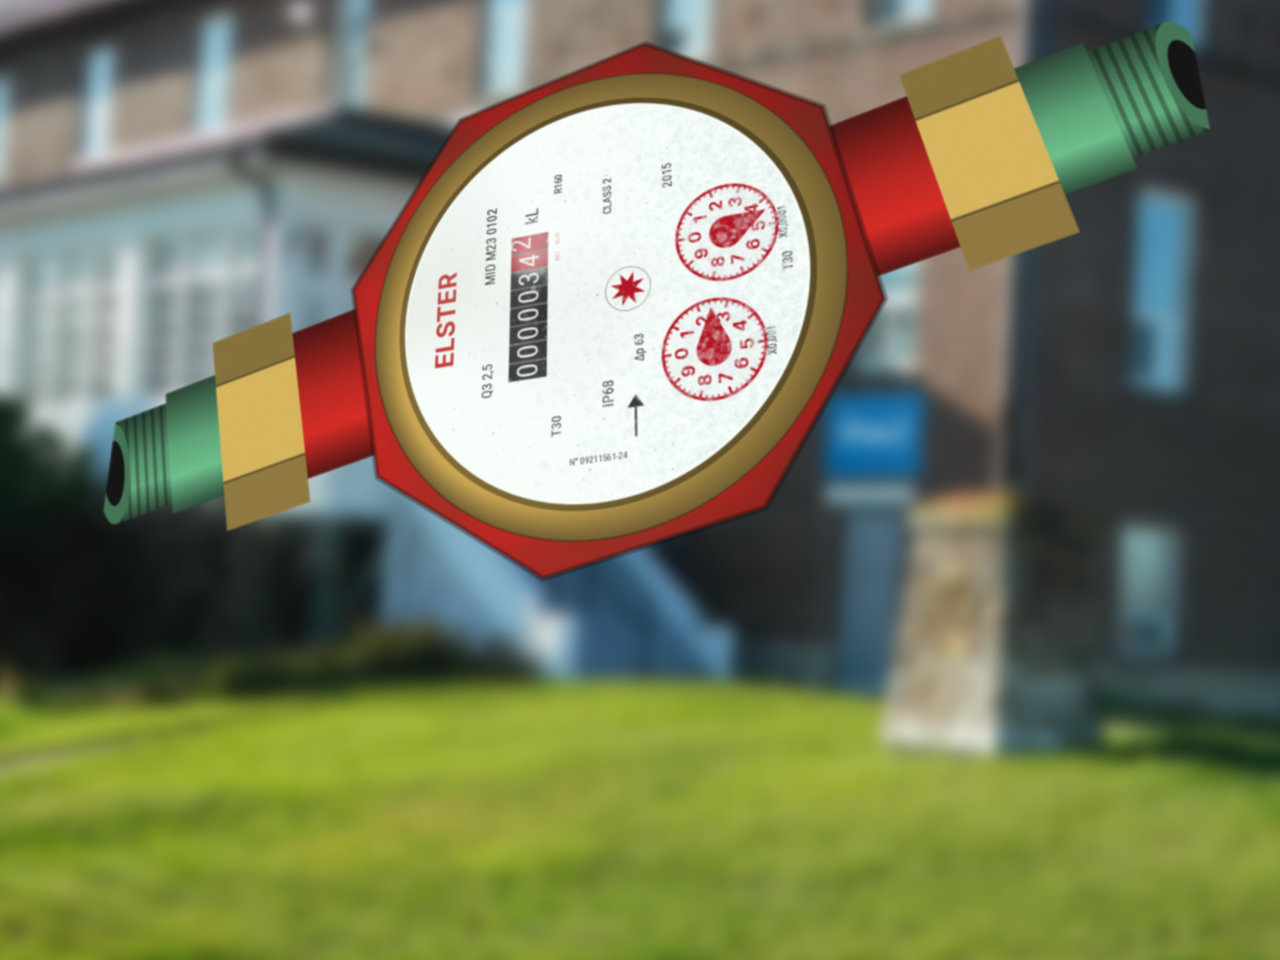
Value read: 3.4224 kL
